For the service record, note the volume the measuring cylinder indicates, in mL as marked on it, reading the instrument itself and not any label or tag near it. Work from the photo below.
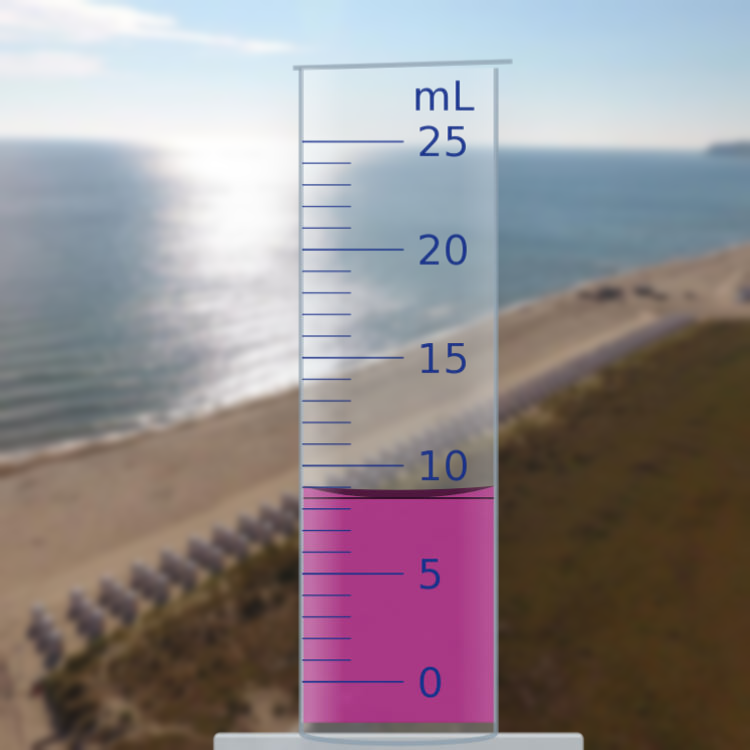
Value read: 8.5 mL
